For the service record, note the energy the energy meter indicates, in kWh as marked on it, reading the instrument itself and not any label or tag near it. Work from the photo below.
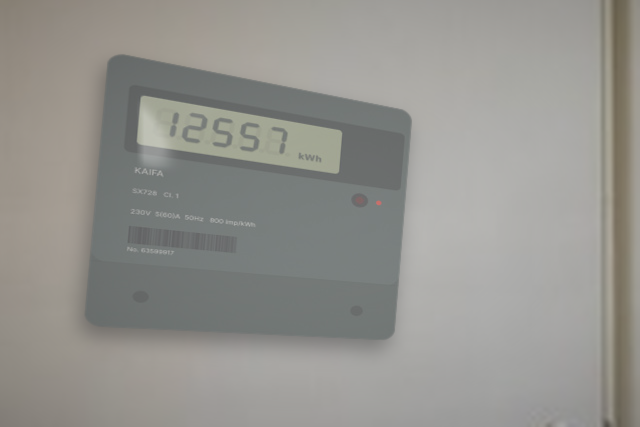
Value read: 12557 kWh
